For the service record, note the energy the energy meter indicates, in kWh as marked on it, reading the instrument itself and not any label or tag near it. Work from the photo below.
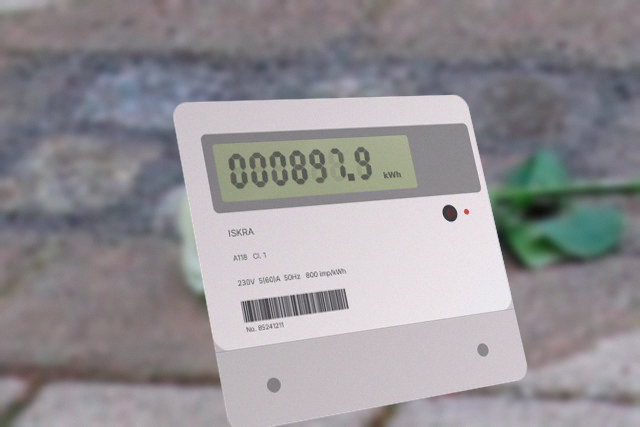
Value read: 897.9 kWh
